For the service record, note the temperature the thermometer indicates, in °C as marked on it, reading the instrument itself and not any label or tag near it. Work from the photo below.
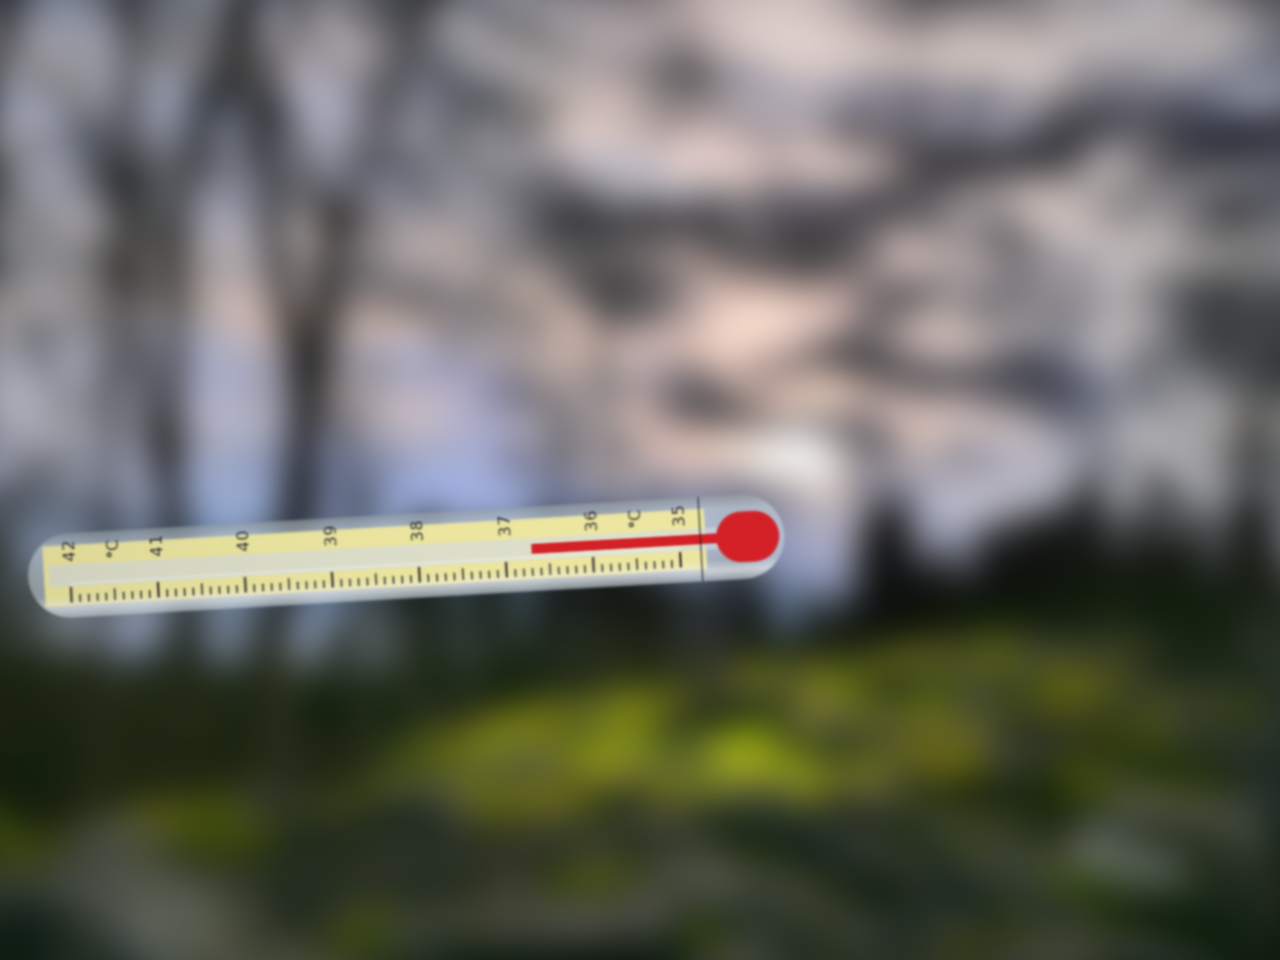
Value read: 36.7 °C
